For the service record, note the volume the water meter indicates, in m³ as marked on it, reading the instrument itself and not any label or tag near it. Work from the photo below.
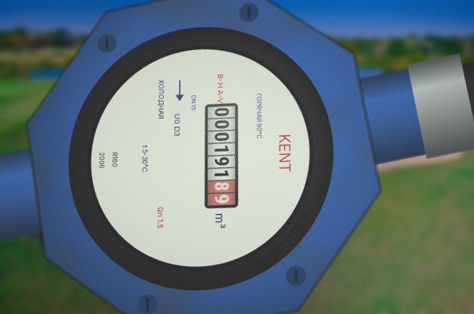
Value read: 191.89 m³
